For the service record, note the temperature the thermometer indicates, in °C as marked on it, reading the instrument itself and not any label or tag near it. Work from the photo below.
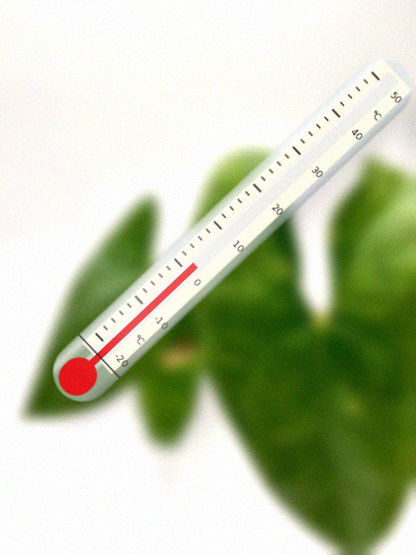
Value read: 2 °C
